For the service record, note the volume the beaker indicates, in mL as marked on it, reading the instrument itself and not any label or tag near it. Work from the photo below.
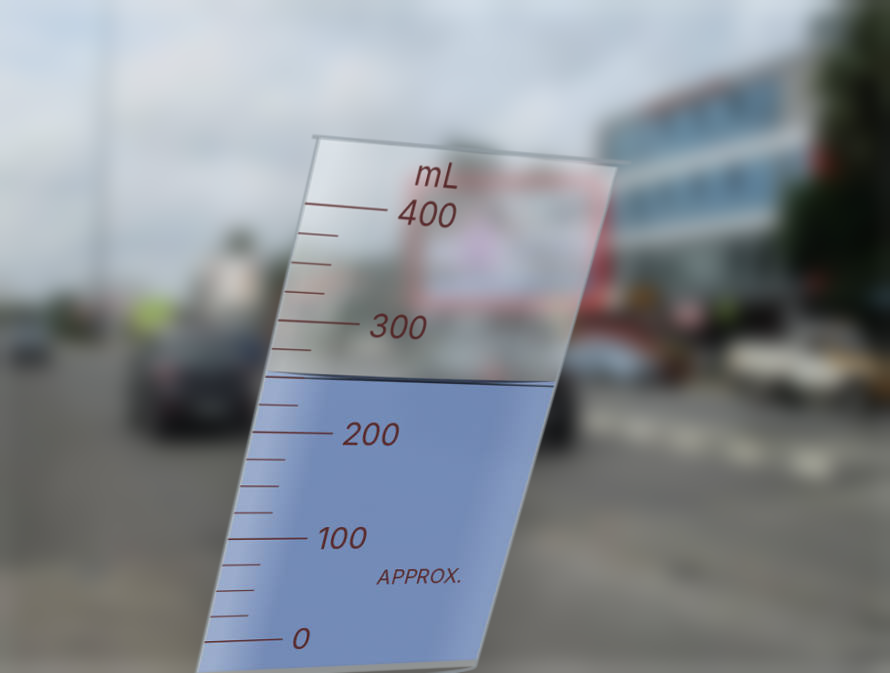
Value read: 250 mL
